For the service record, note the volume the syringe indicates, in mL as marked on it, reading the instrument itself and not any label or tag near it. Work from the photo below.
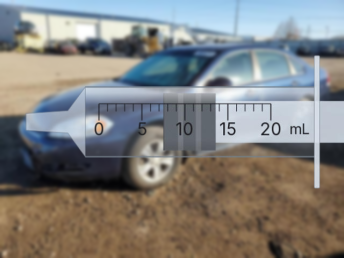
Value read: 7.5 mL
